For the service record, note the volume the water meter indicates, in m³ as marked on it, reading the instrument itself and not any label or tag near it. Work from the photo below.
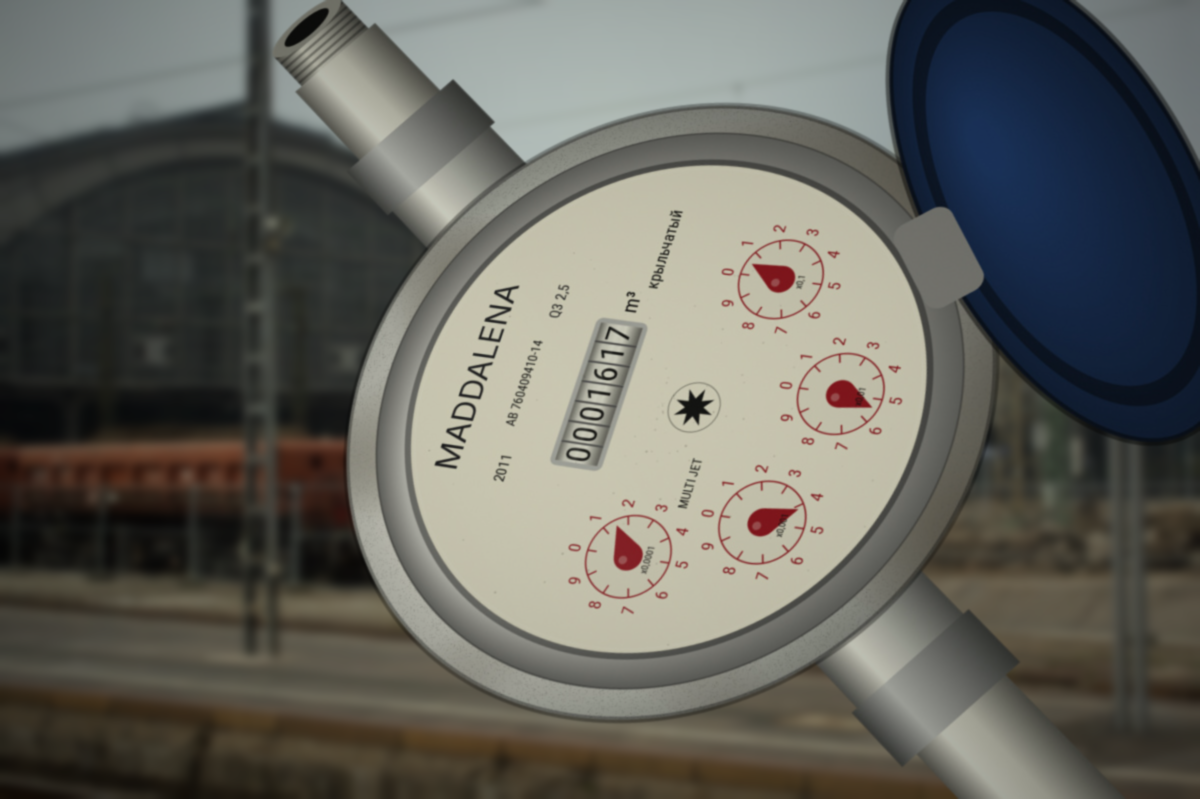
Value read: 1617.0541 m³
